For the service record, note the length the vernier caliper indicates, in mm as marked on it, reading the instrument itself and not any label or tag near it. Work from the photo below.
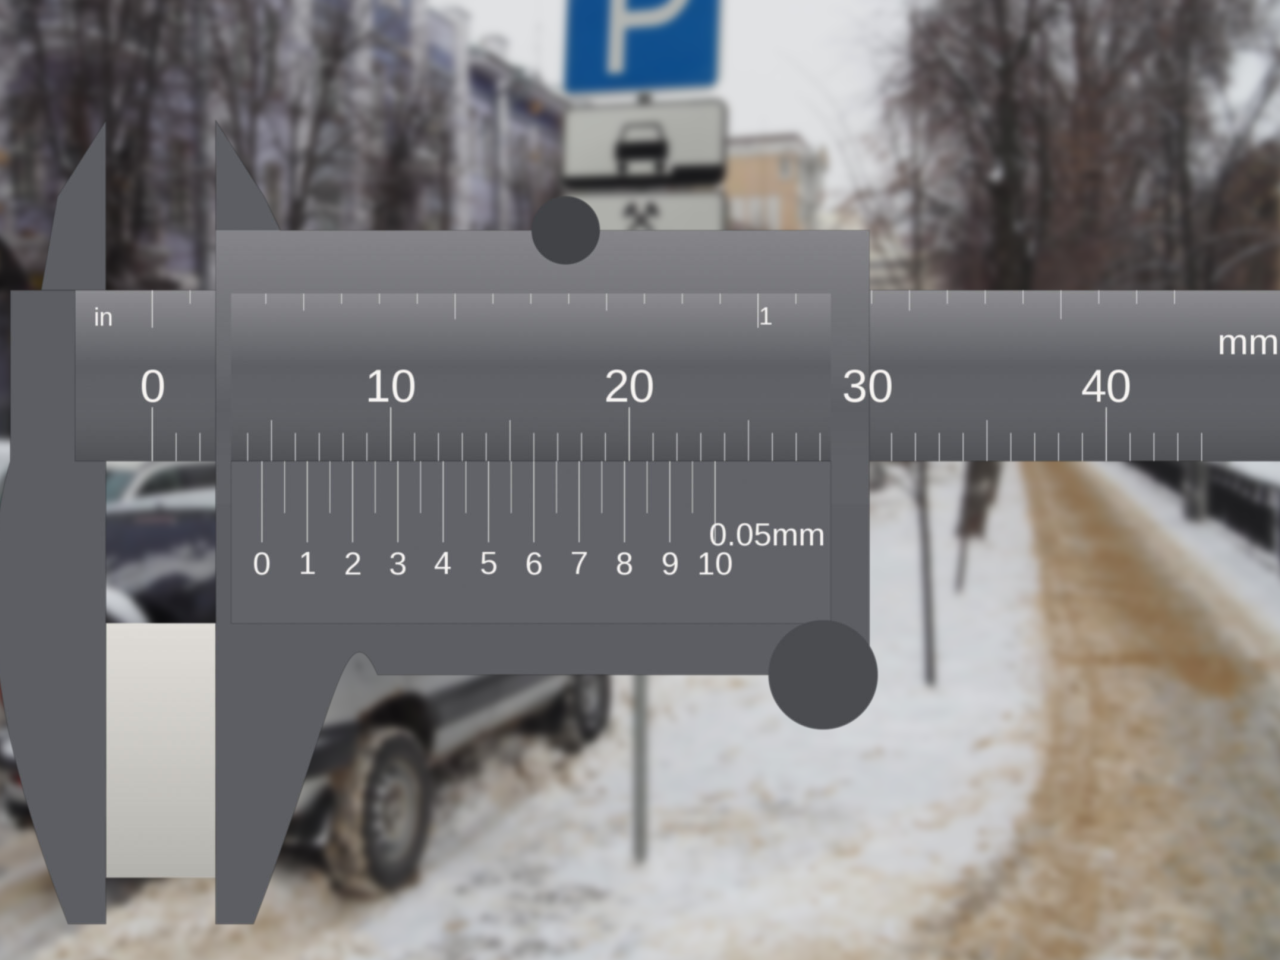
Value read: 4.6 mm
